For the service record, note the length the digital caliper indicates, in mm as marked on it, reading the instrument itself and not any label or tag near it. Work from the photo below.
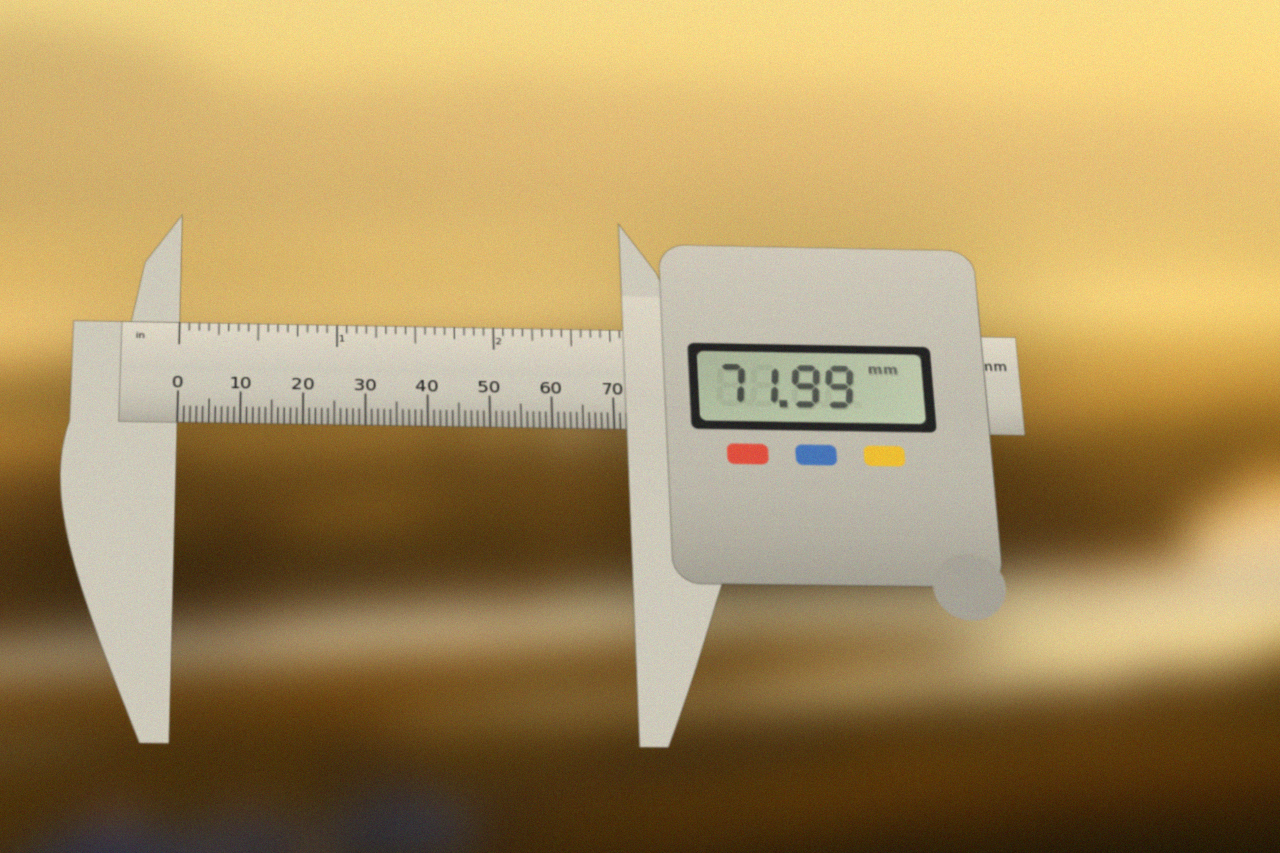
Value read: 71.99 mm
